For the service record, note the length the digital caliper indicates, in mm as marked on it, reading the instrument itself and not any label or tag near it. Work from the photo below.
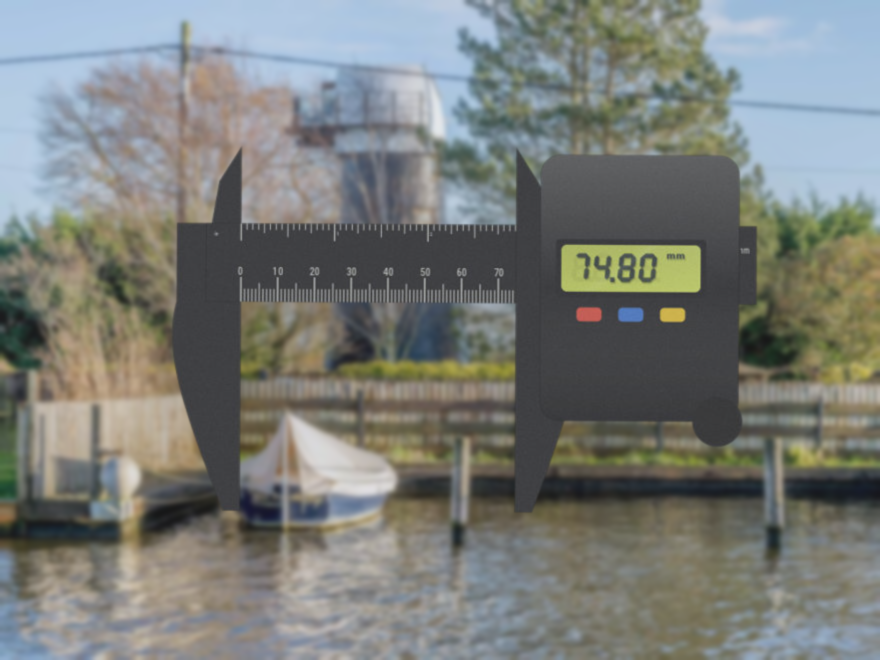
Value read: 74.80 mm
